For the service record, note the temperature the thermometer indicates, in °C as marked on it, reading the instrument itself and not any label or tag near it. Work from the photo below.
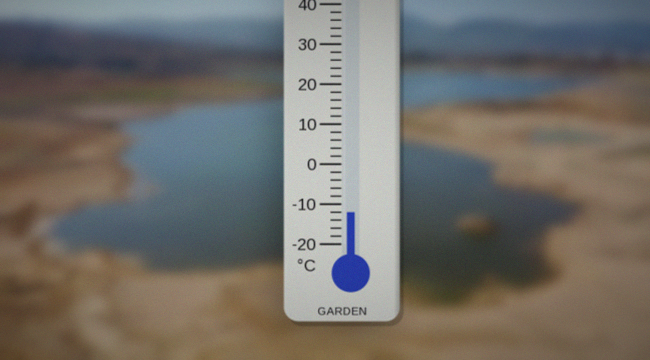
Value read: -12 °C
